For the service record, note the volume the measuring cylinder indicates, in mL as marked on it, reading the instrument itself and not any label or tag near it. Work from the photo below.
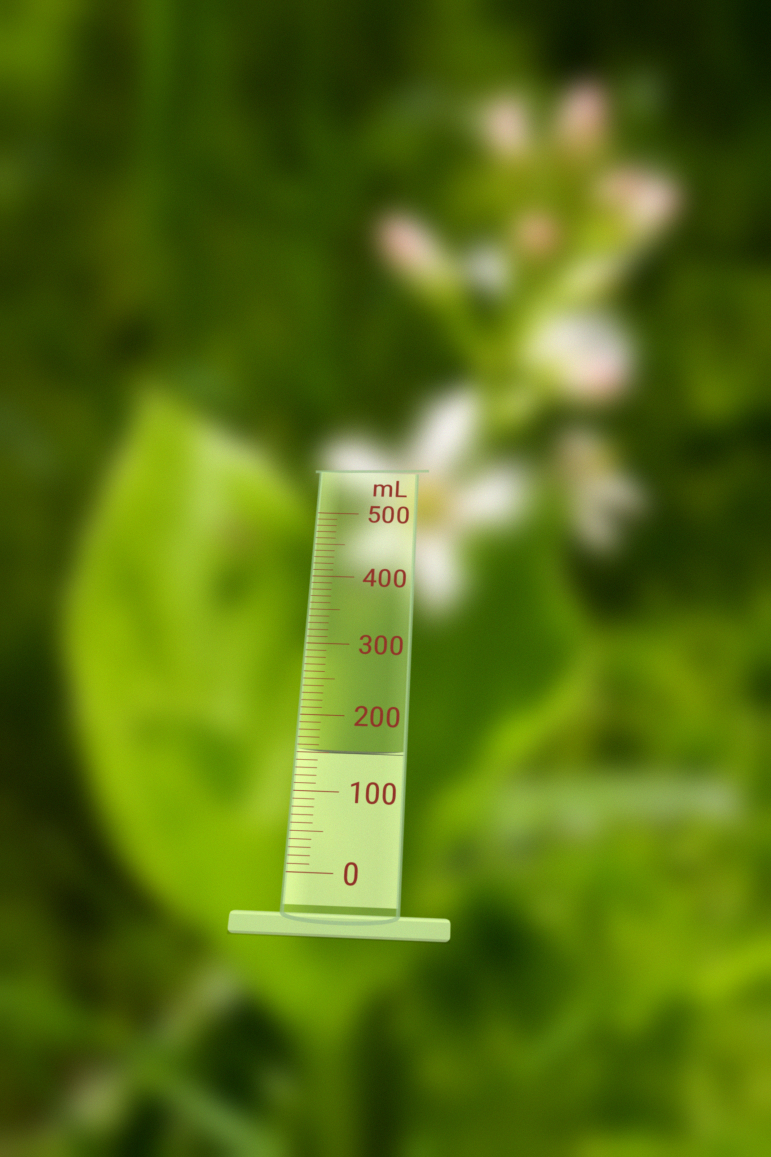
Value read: 150 mL
